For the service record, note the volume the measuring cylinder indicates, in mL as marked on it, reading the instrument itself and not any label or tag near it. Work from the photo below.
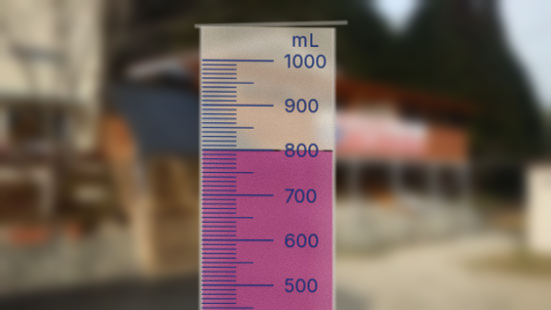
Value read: 800 mL
